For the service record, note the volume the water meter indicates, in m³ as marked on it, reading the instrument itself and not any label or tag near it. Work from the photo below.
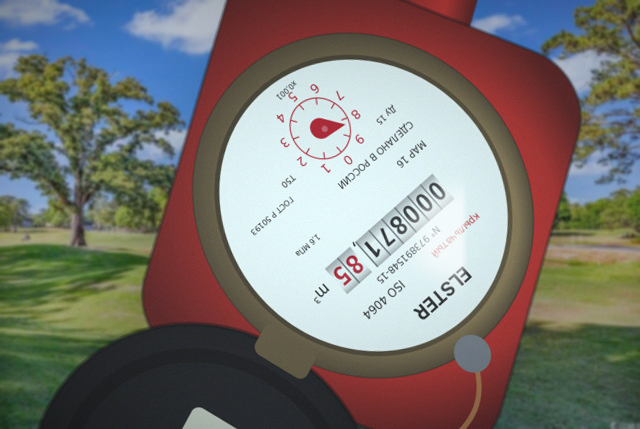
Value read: 871.858 m³
